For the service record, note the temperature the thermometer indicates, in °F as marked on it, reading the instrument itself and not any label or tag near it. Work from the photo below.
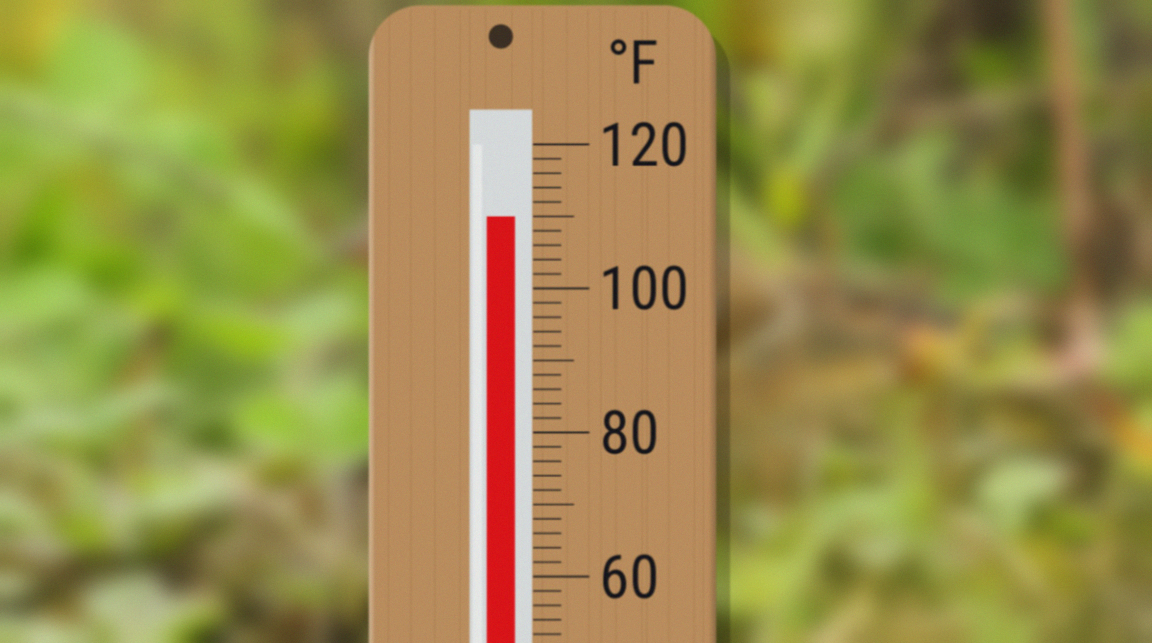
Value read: 110 °F
